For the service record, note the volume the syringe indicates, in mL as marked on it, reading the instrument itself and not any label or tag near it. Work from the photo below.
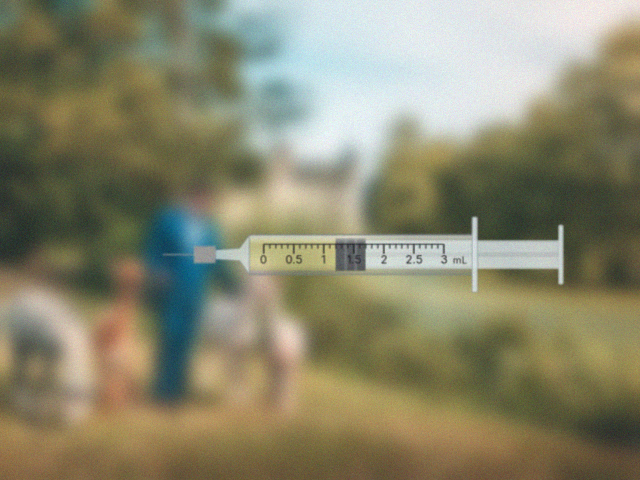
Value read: 1.2 mL
